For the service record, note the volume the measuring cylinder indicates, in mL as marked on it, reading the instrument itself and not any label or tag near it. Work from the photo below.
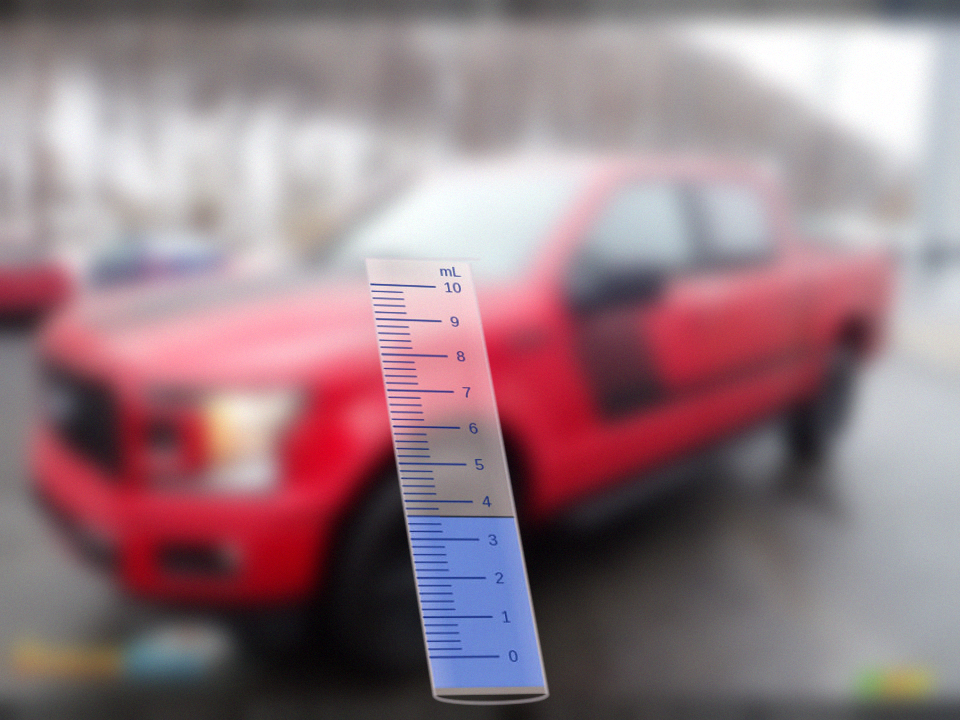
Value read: 3.6 mL
